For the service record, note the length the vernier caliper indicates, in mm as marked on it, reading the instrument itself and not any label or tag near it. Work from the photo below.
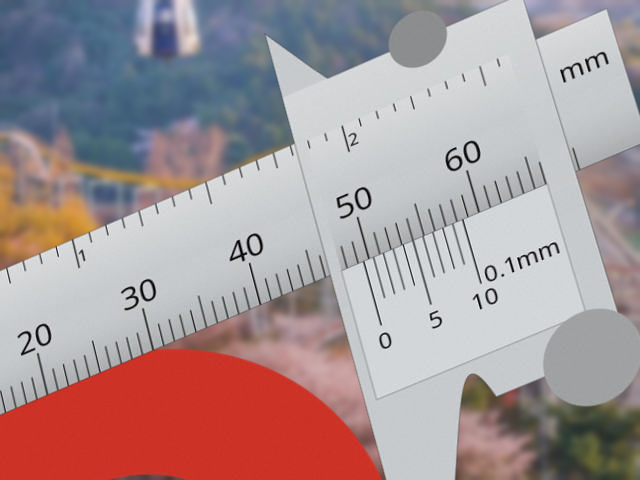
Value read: 49.5 mm
